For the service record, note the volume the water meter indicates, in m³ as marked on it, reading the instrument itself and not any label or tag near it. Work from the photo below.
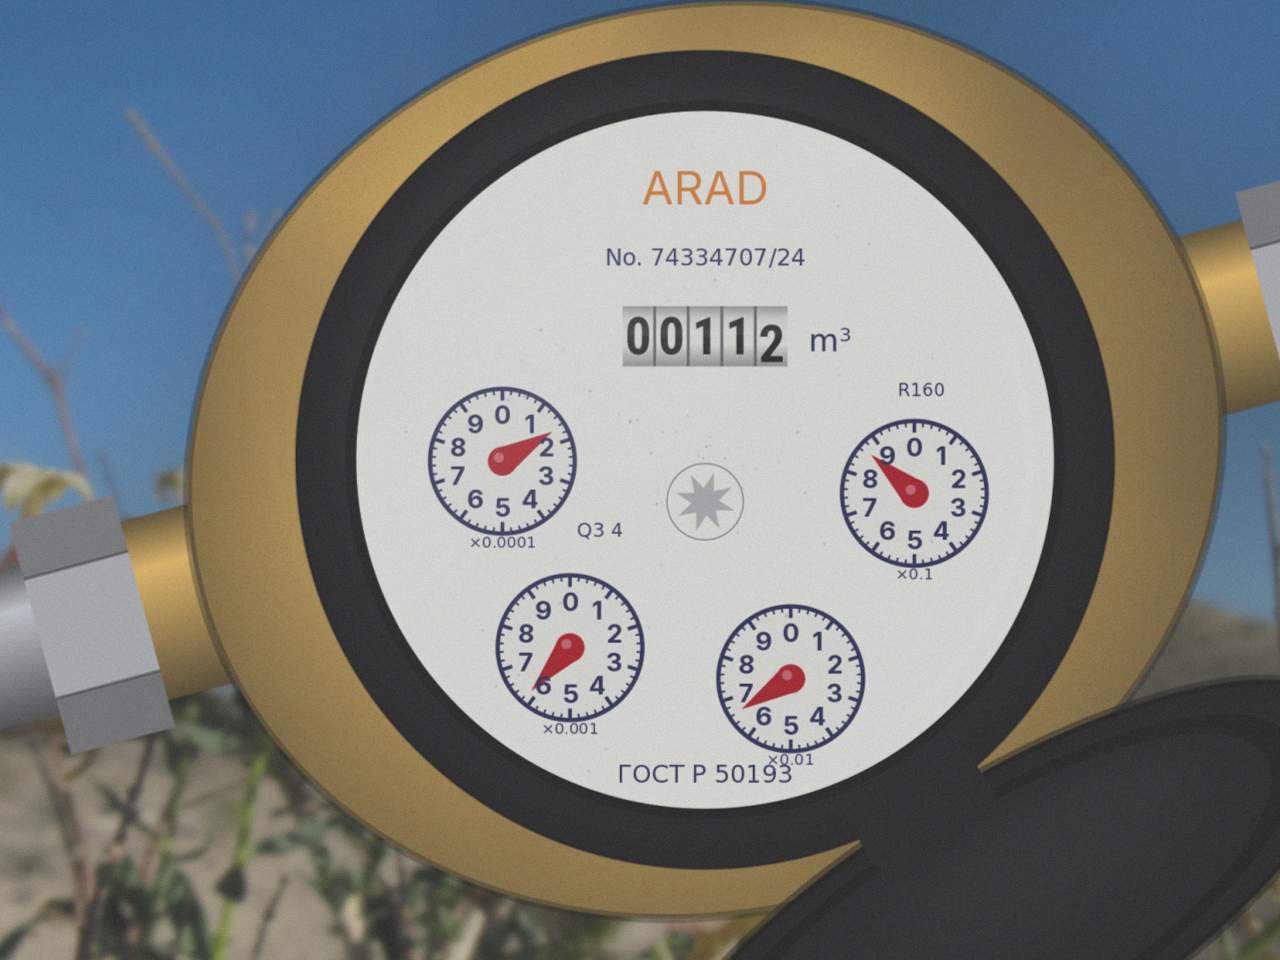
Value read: 111.8661 m³
